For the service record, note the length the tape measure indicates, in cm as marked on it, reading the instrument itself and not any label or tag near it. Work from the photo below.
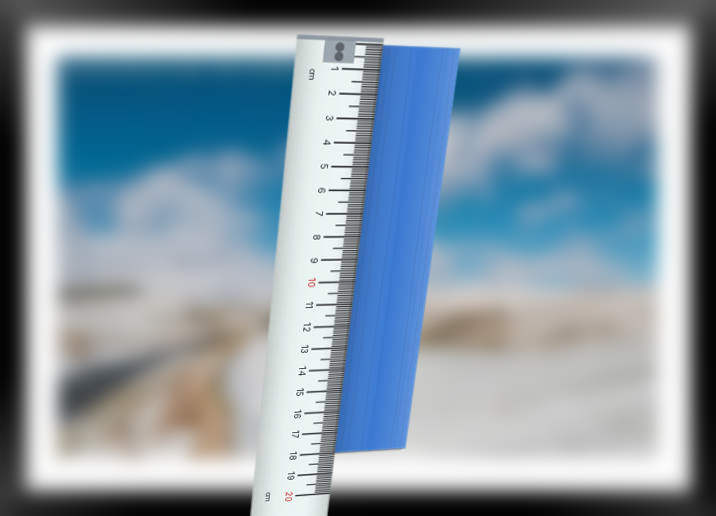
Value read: 18 cm
